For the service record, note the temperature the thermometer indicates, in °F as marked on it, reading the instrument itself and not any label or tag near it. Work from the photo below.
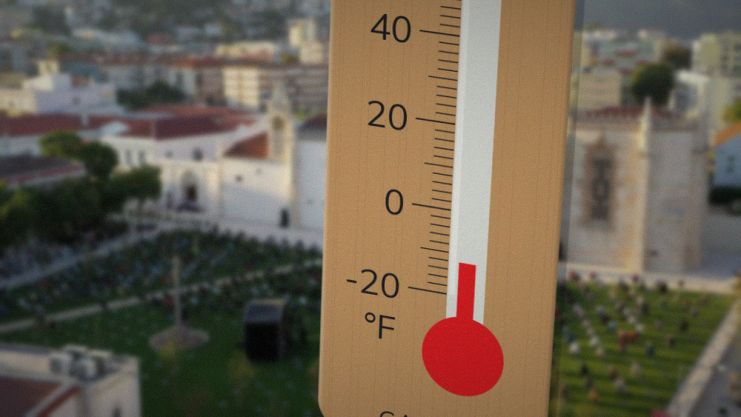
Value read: -12 °F
